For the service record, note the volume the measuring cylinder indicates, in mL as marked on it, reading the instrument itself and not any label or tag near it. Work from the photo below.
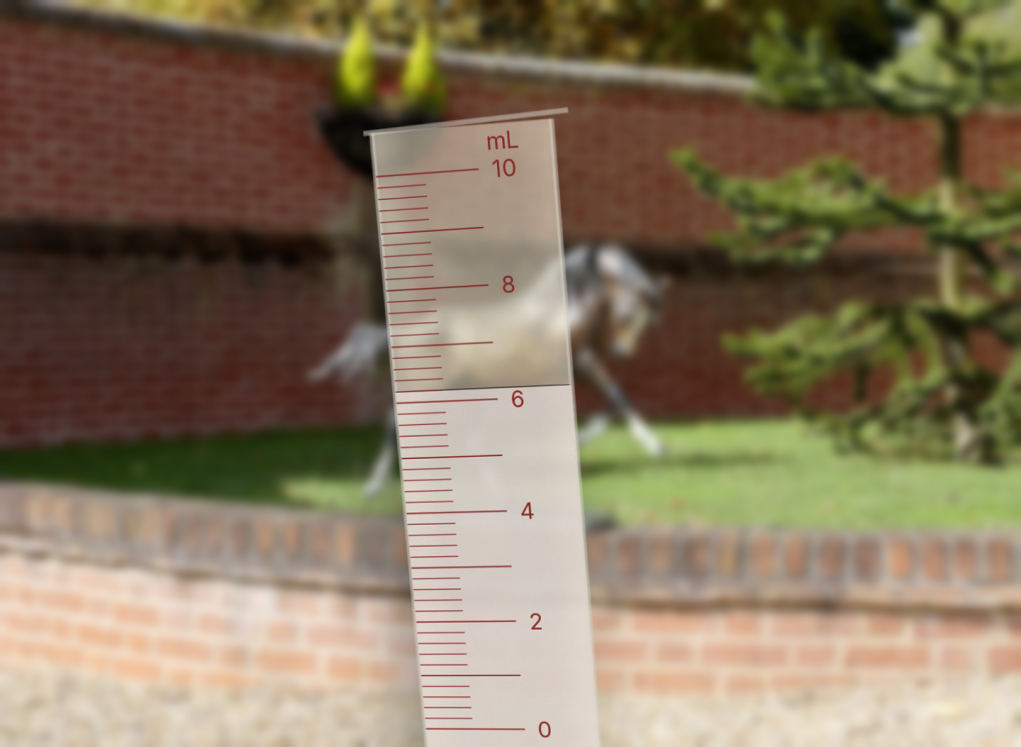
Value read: 6.2 mL
